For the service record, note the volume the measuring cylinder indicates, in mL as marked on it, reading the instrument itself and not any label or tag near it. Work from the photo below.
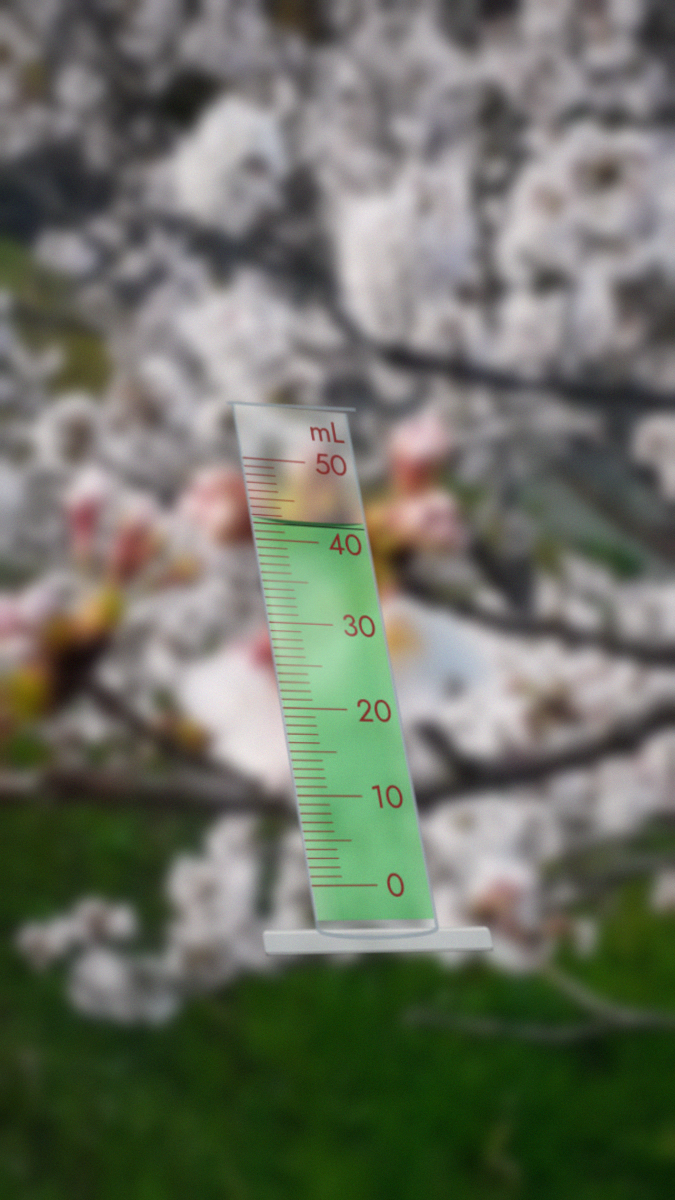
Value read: 42 mL
